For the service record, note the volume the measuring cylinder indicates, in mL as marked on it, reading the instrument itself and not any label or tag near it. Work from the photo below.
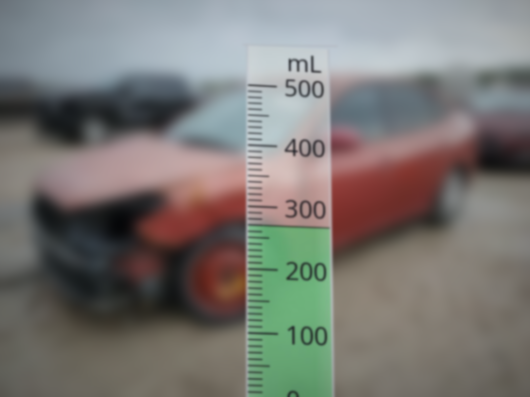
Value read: 270 mL
